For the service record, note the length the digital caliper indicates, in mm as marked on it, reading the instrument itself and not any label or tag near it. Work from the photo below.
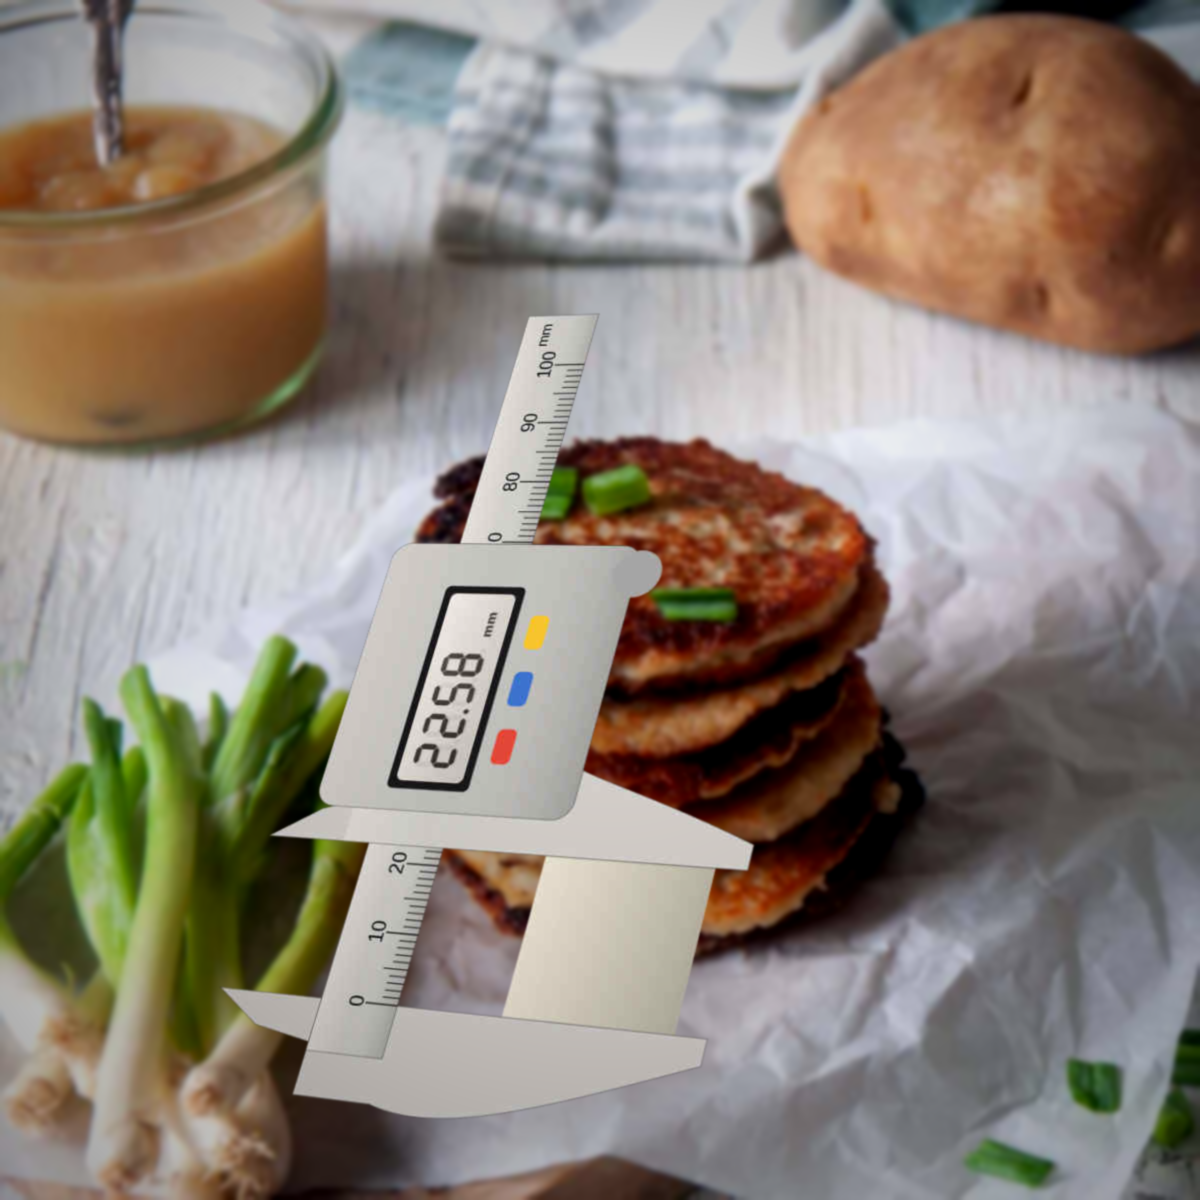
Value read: 22.58 mm
